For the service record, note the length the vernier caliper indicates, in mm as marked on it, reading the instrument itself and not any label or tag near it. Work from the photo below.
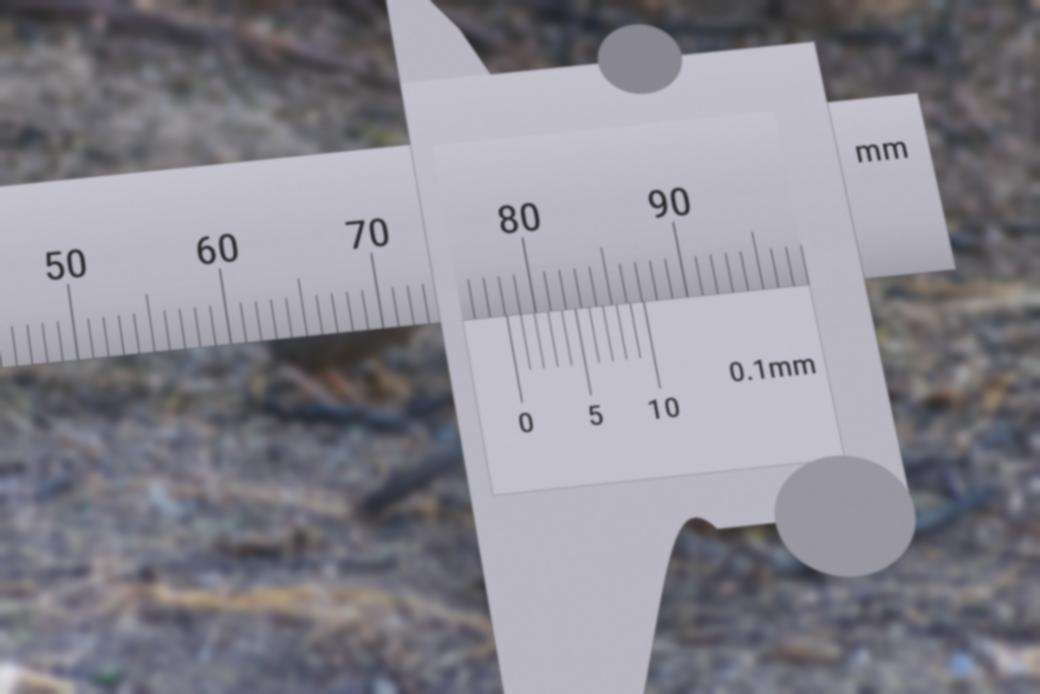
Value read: 78.1 mm
